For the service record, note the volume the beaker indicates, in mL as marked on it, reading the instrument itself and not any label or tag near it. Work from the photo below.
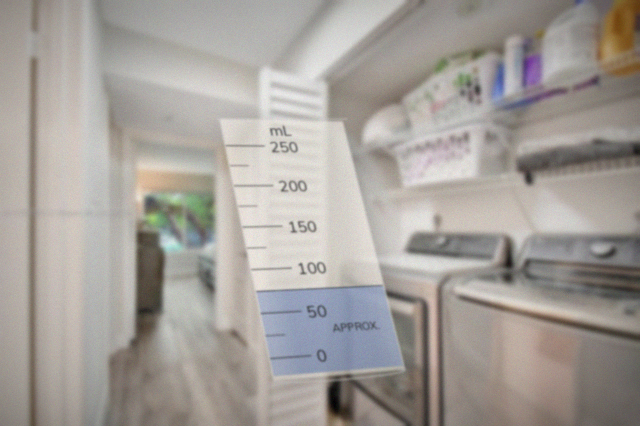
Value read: 75 mL
